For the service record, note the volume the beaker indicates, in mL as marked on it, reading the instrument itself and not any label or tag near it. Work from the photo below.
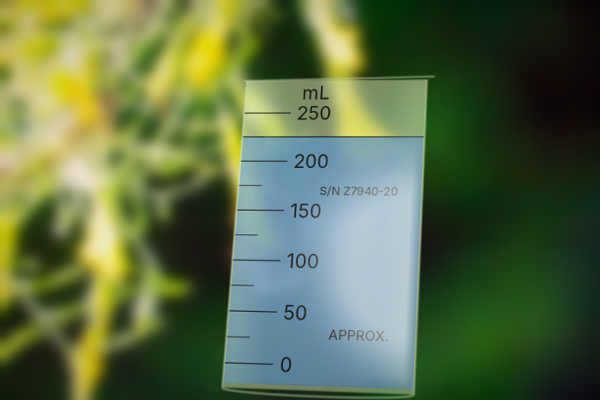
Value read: 225 mL
